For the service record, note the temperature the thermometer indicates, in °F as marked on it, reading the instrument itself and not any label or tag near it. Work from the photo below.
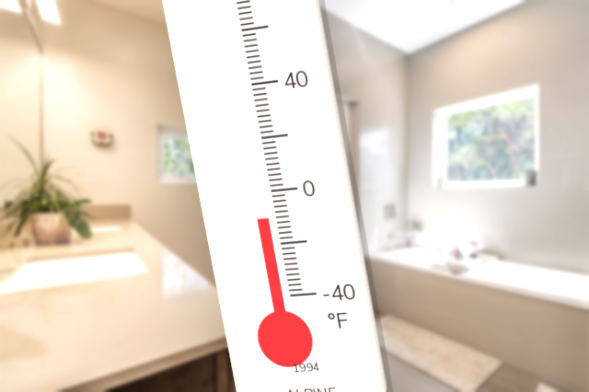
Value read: -10 °F
